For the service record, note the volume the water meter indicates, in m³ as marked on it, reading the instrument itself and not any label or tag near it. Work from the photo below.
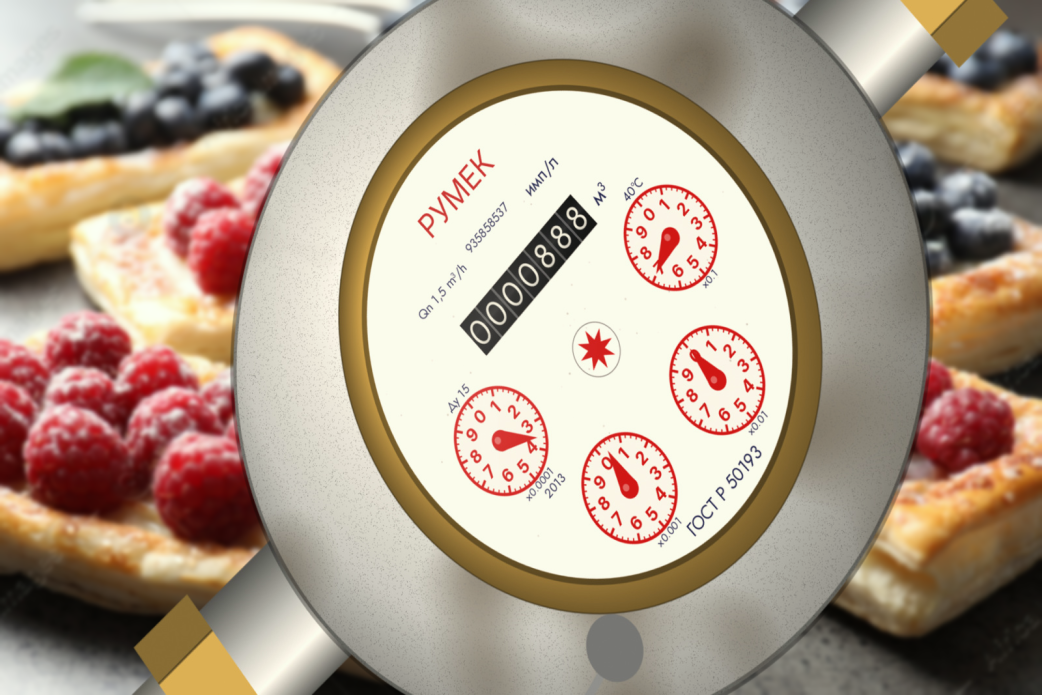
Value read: 888.7003 m³
